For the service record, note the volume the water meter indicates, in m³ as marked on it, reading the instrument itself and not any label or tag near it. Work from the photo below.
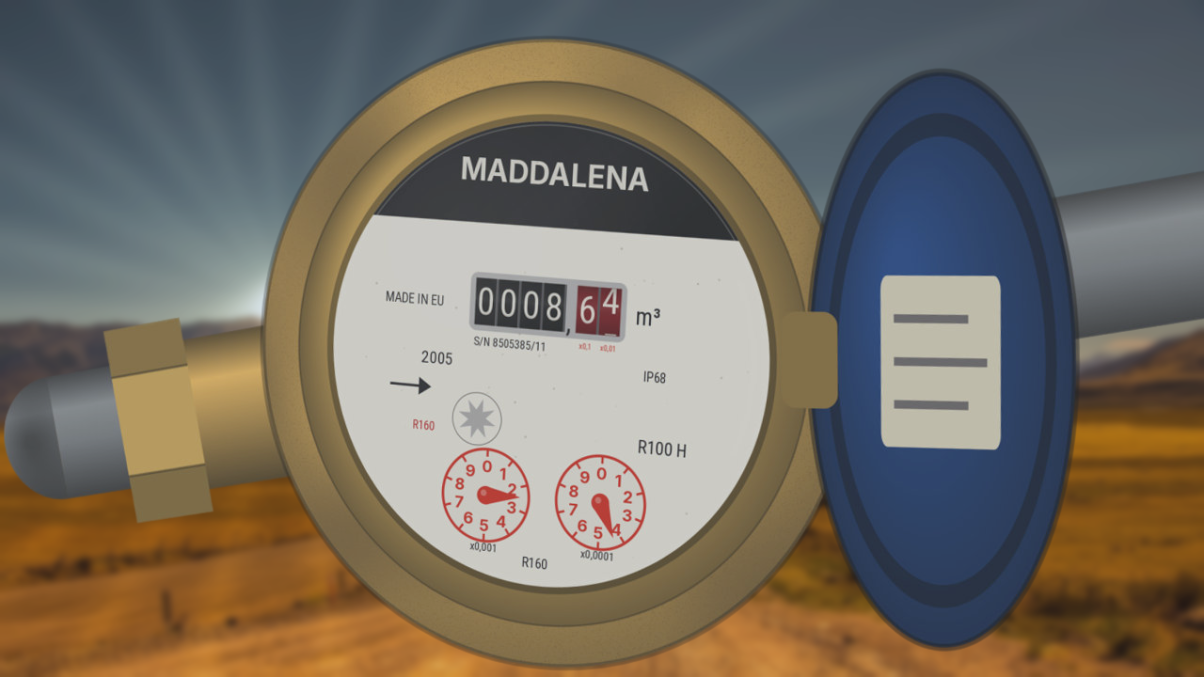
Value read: 8.6424 m³
